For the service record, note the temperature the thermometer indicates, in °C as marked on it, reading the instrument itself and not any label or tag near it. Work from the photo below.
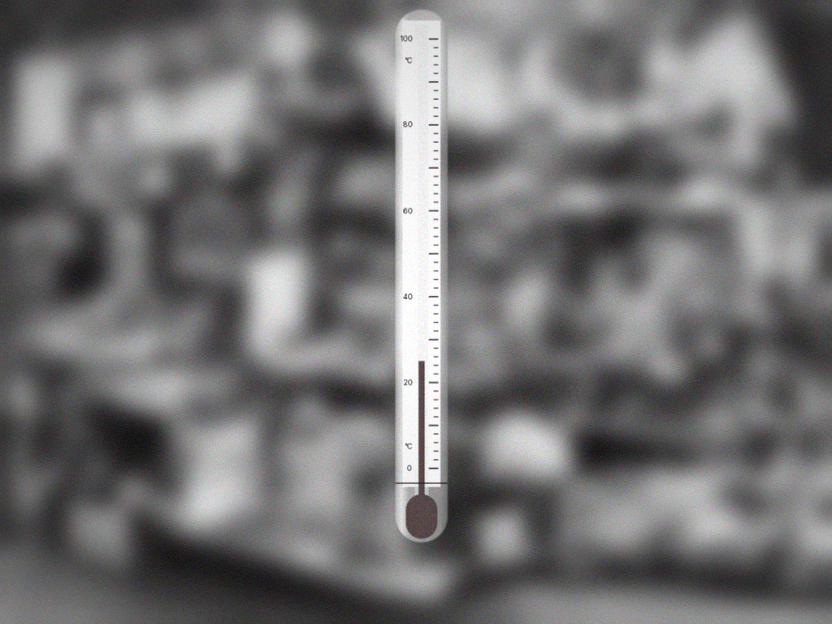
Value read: 25 °C
